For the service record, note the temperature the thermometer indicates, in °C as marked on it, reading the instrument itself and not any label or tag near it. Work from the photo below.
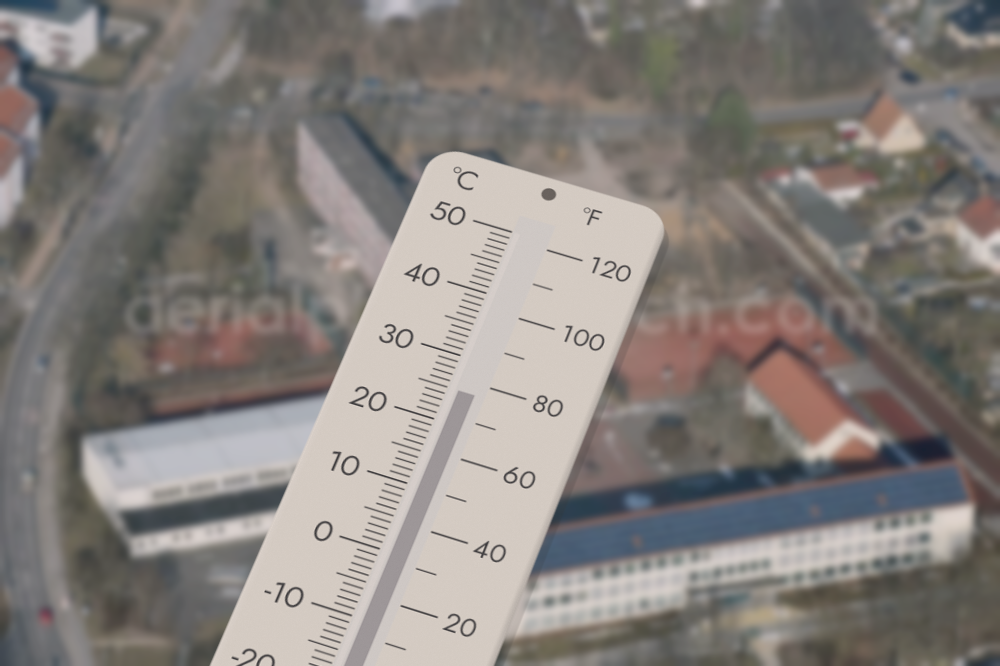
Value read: 25 °C
